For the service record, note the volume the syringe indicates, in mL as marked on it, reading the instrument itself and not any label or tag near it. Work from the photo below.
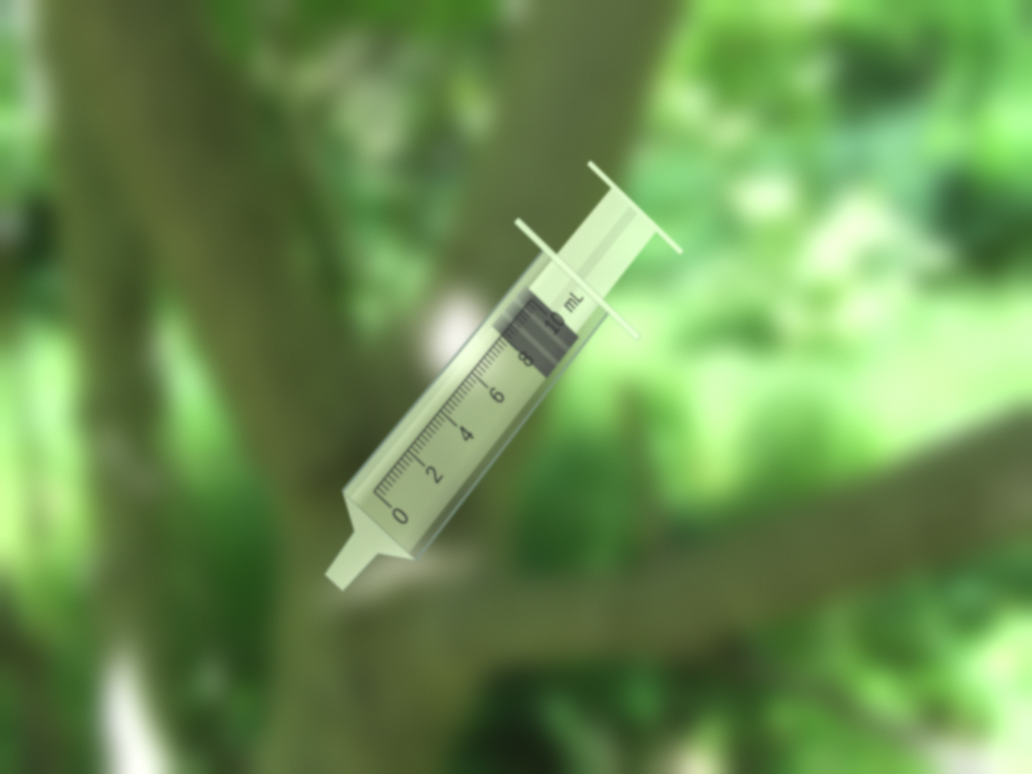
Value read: 8 mL
